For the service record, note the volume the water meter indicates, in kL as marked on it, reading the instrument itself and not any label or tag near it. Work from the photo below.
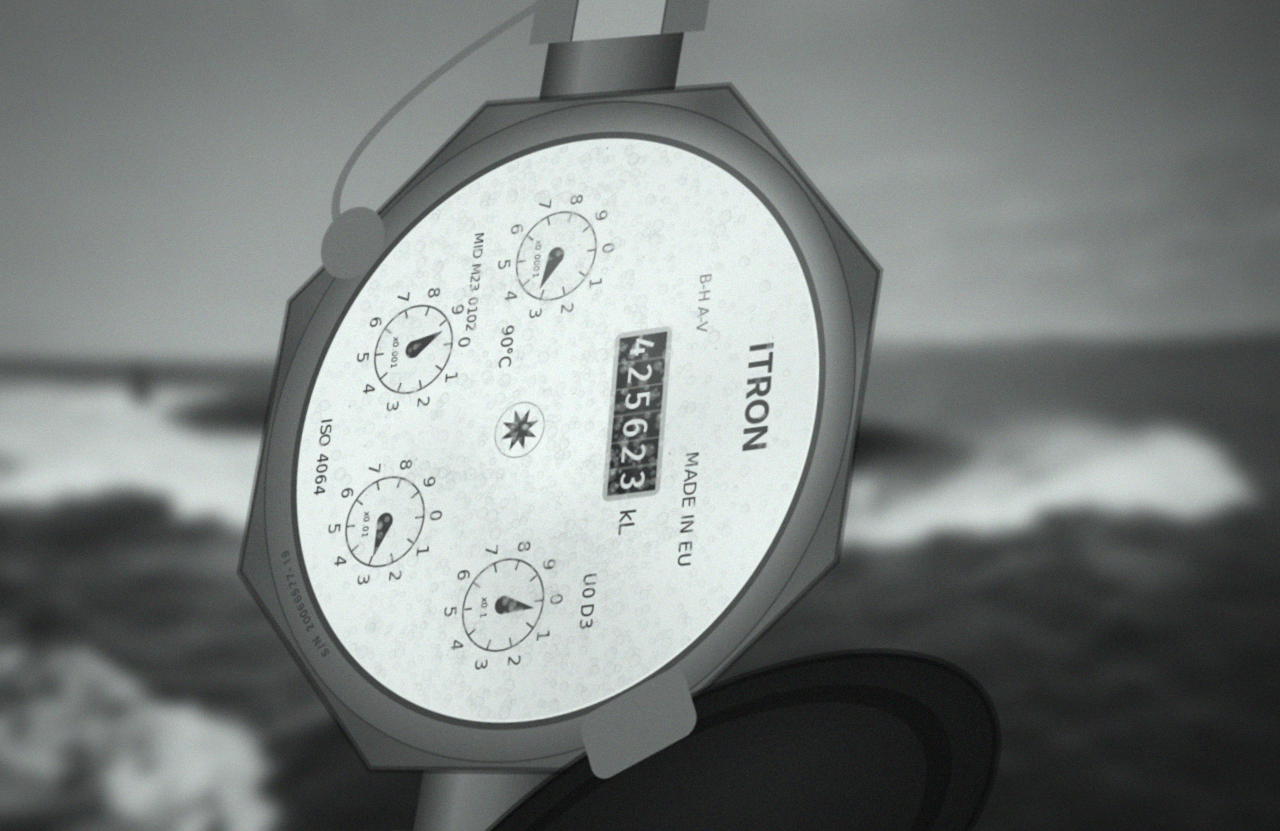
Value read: 425623.0293 kL
